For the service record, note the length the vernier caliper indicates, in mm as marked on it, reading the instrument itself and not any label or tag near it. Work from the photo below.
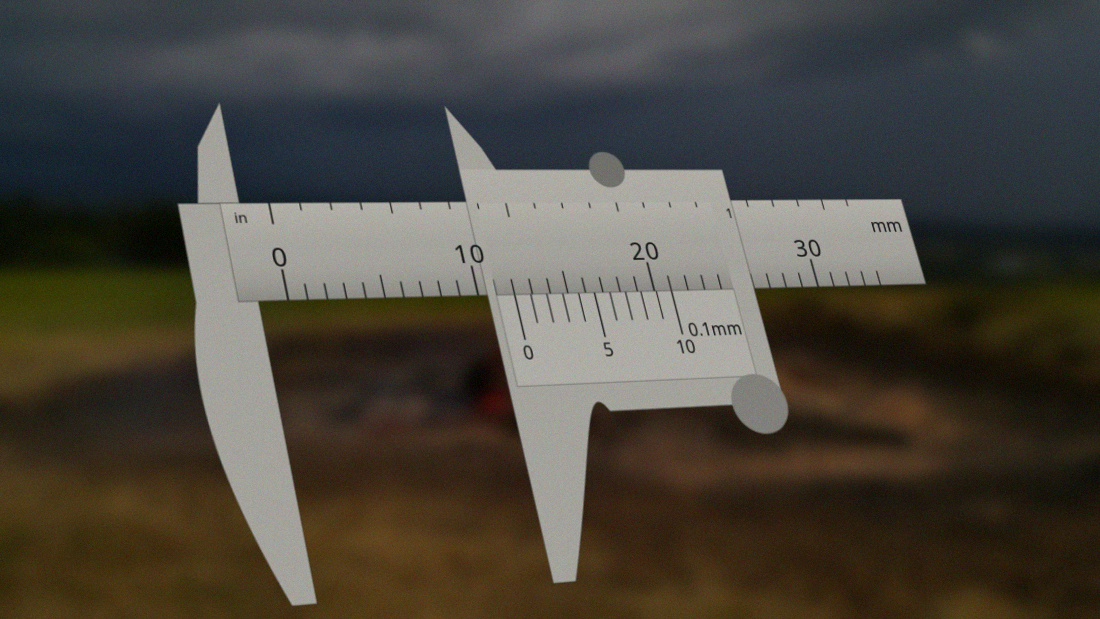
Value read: 12.0 mm
